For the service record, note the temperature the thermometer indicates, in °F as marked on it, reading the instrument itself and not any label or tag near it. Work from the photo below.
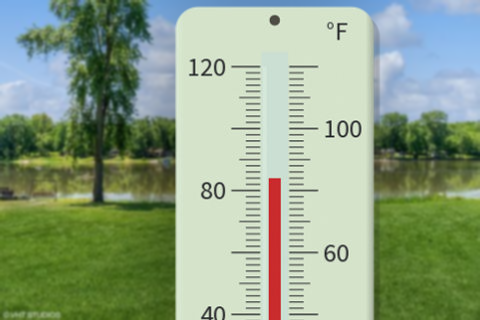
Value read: 84 °F
